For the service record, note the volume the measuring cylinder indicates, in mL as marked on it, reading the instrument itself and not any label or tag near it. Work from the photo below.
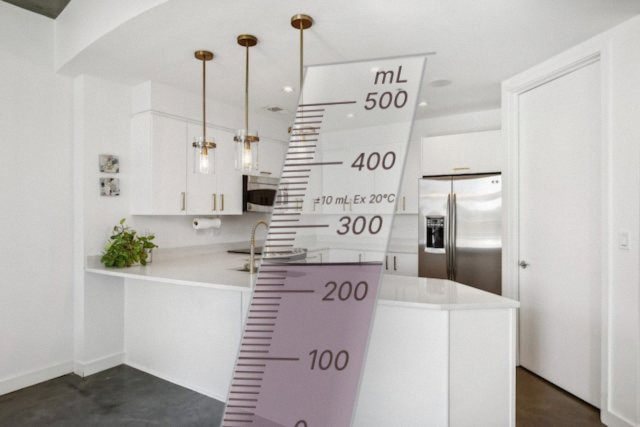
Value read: 240 mL
